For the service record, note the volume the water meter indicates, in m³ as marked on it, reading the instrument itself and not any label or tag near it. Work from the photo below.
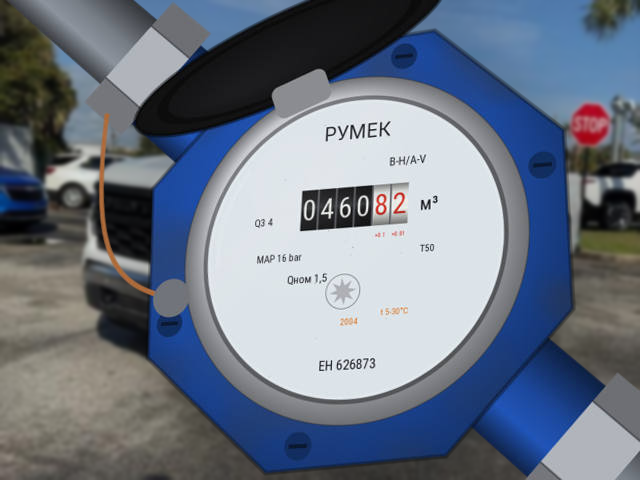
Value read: 460.82 m³
